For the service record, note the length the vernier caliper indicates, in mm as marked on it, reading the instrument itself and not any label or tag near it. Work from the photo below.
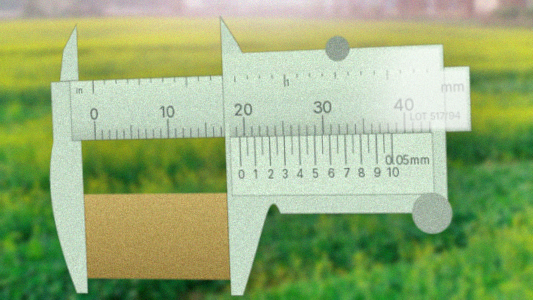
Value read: 19.4 mm
